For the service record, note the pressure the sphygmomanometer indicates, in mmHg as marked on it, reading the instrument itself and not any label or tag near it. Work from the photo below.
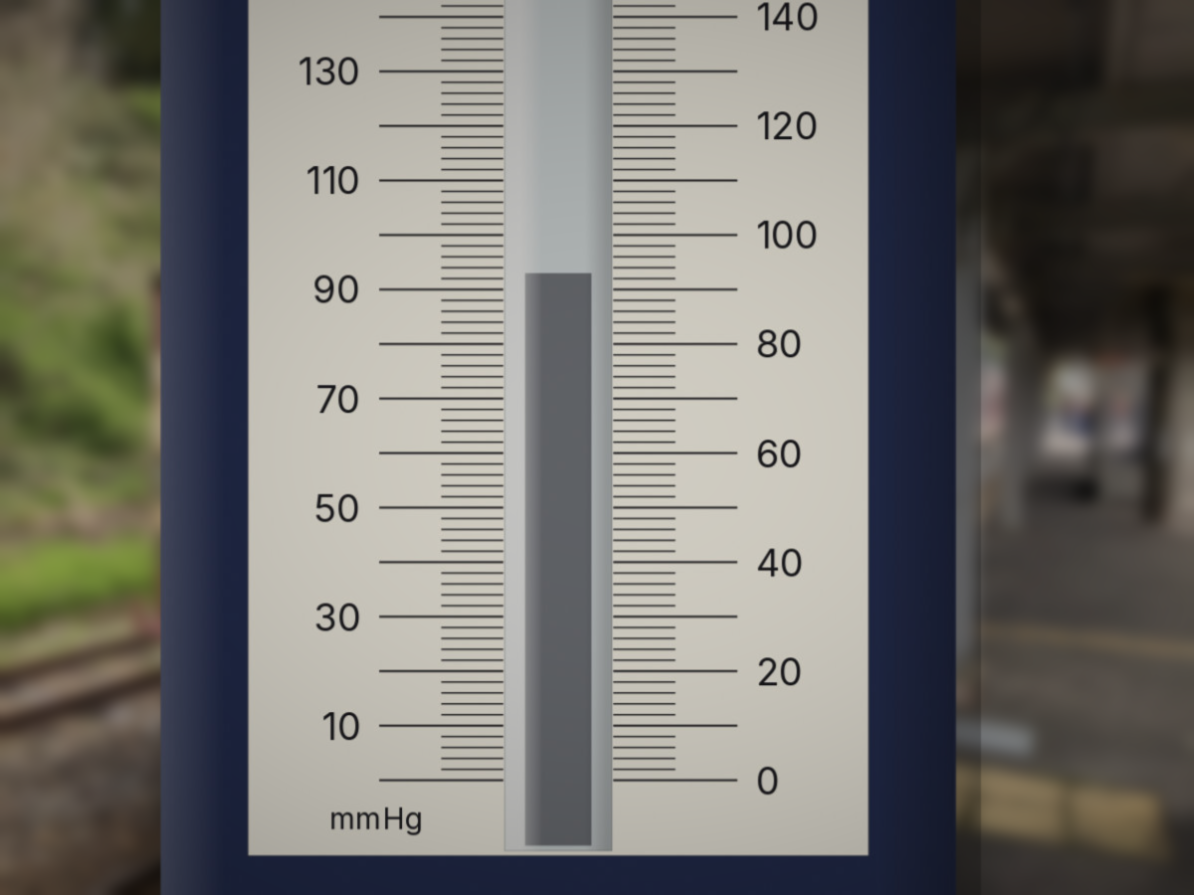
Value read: 93 mmHg
